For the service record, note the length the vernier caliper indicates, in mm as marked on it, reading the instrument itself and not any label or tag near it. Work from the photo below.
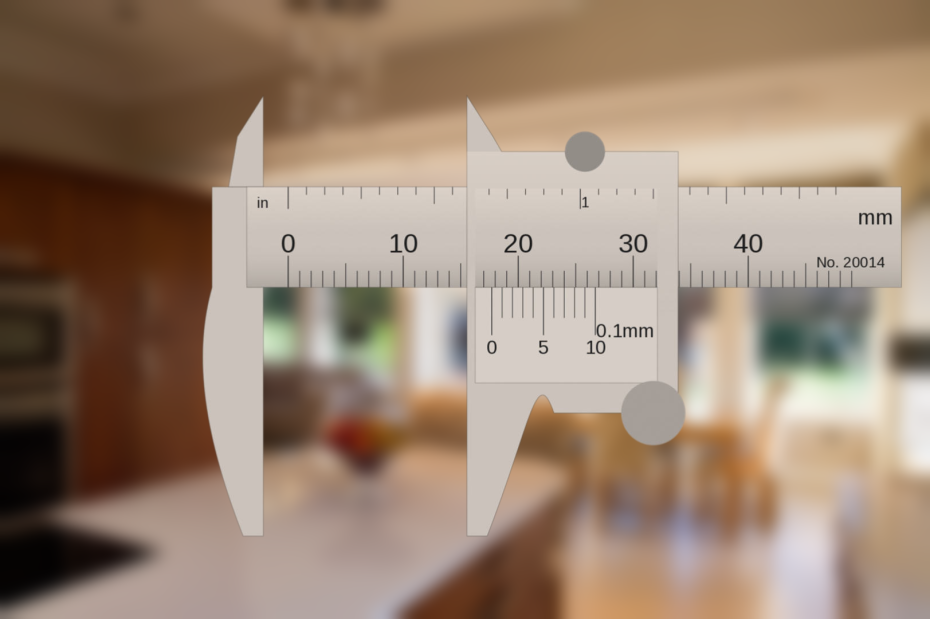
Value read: 17.7 mm
